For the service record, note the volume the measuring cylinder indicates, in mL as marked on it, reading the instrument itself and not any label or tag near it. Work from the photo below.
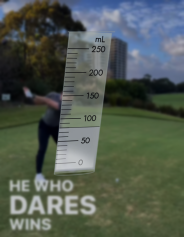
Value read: 80 mL
